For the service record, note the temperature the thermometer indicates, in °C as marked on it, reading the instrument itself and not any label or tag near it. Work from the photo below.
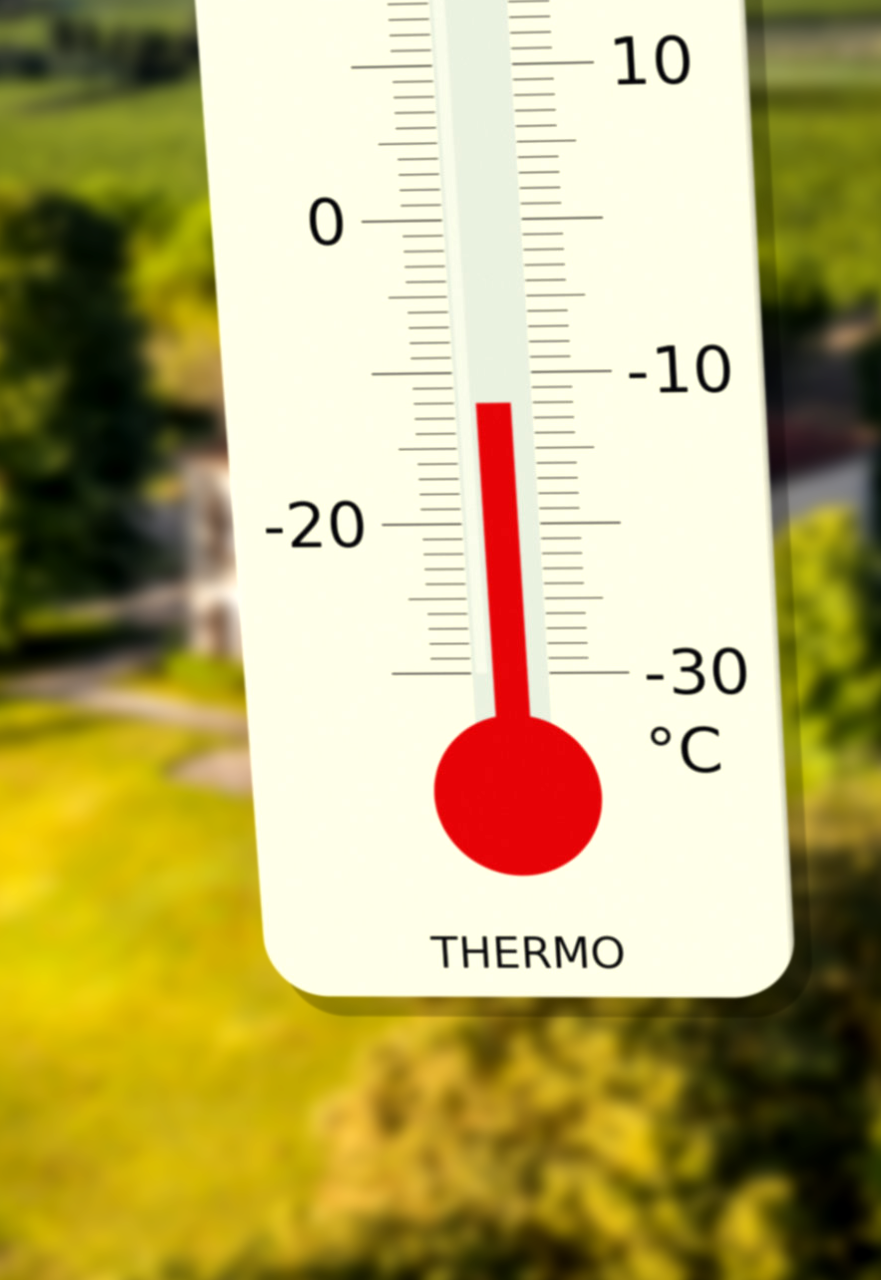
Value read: -12 °C
